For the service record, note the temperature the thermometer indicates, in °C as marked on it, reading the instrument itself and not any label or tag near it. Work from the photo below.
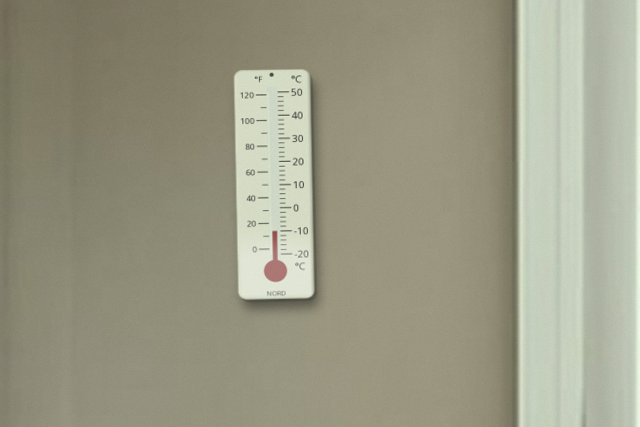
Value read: -10 °C
